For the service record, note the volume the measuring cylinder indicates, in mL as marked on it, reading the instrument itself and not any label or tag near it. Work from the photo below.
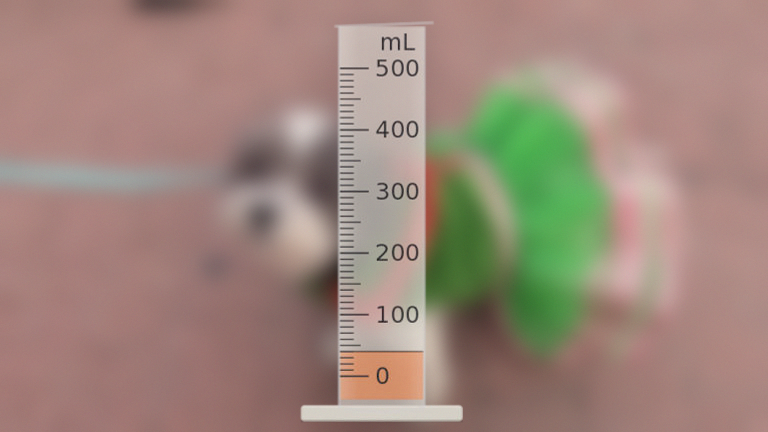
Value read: 40 mL
